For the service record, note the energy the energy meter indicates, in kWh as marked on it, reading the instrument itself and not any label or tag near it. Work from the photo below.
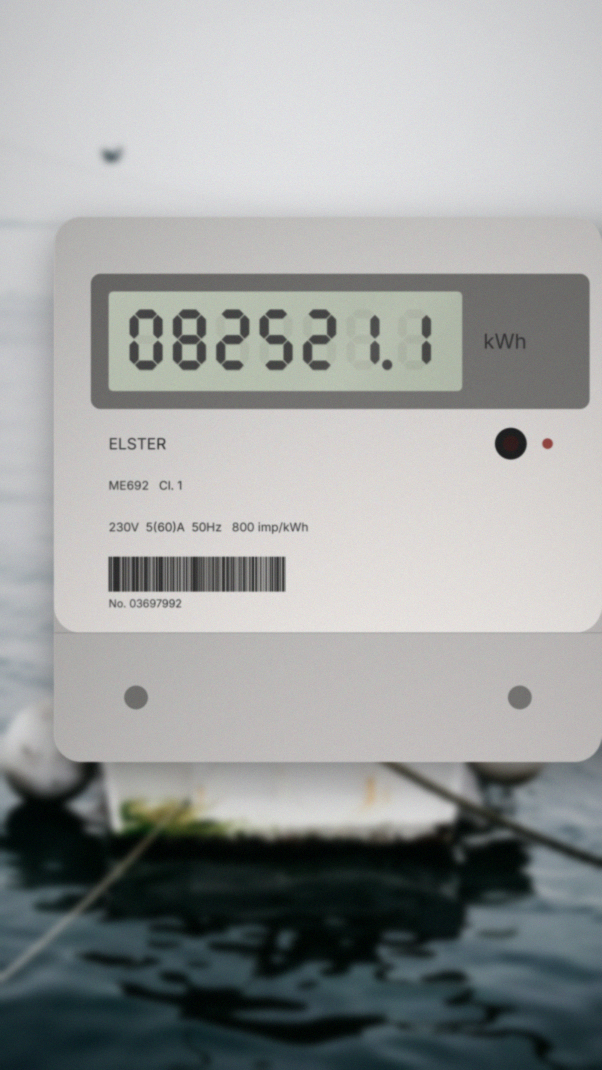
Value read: 82521.1 kWh
